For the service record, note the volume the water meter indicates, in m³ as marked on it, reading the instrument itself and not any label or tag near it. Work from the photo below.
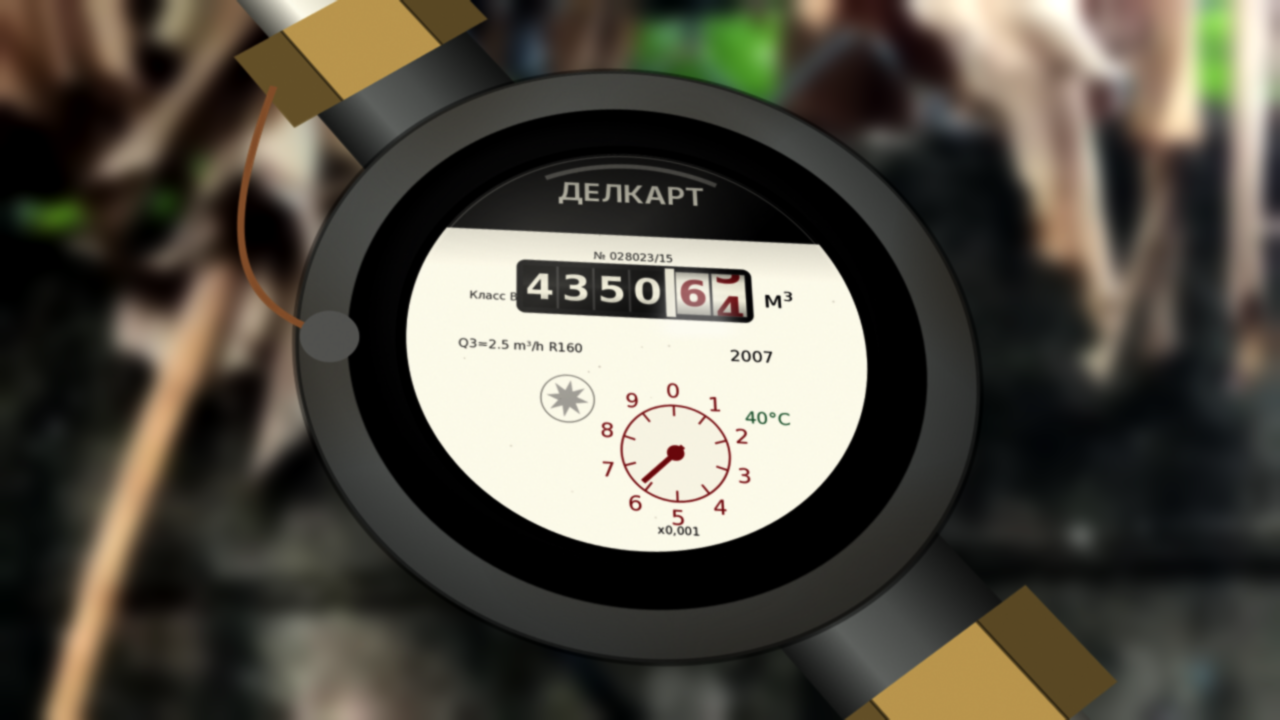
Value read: 4350.636 m³
